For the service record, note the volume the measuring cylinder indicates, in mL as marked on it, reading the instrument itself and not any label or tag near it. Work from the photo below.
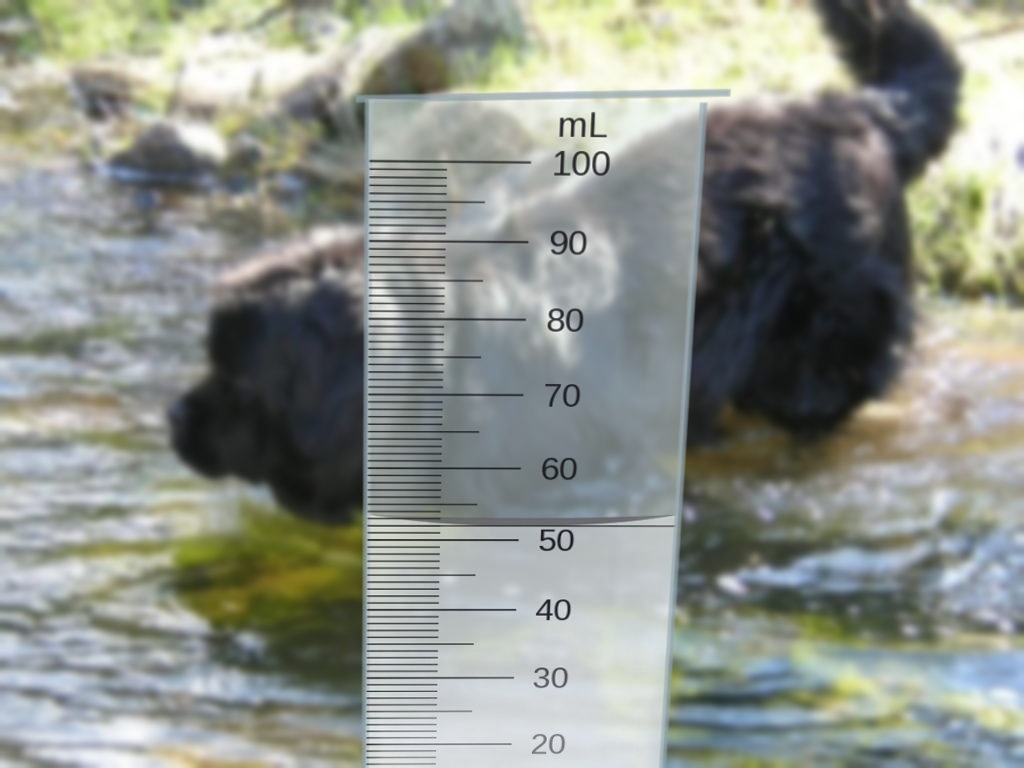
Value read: 52 mL
